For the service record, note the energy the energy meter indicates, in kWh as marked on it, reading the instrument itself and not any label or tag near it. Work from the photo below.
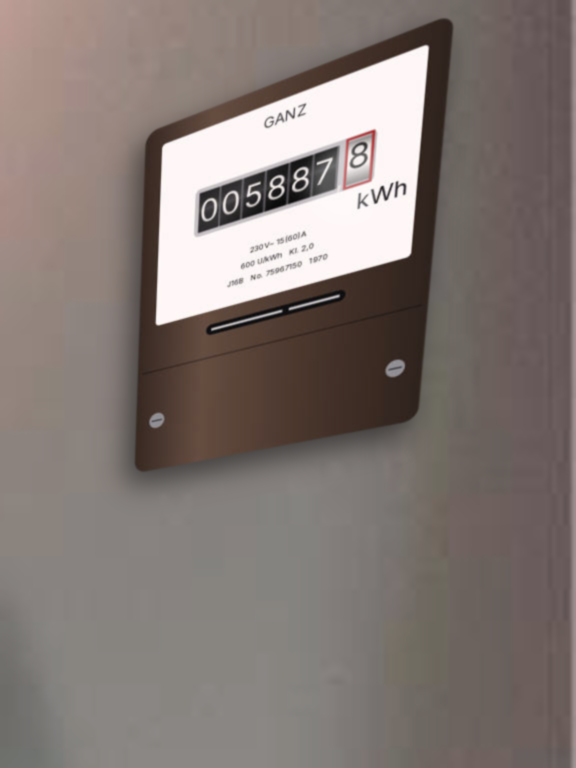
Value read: 5887.8 kWh
